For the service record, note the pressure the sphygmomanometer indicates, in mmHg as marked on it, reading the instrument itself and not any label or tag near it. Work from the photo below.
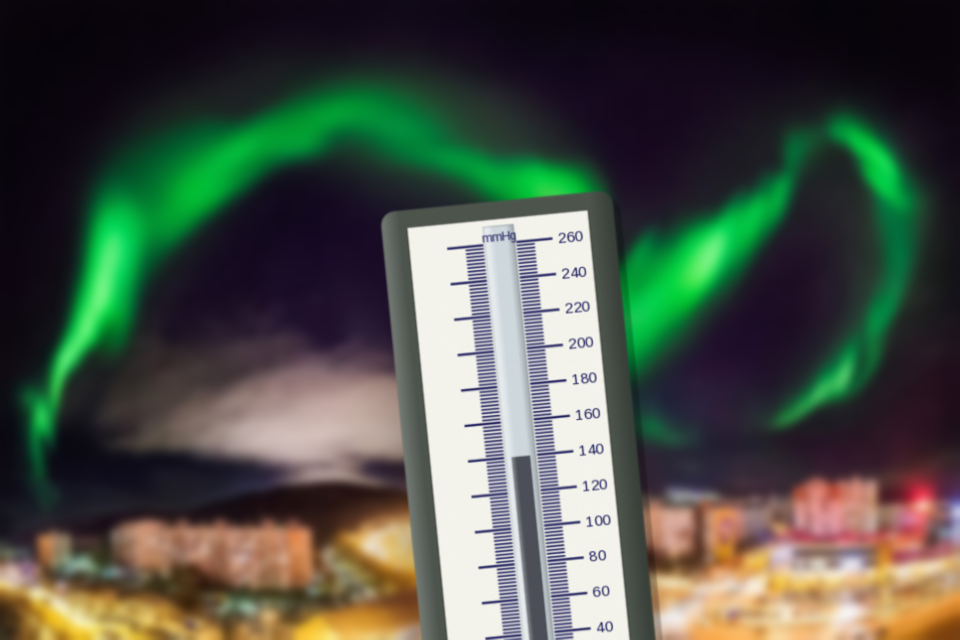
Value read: 140 mmHg
